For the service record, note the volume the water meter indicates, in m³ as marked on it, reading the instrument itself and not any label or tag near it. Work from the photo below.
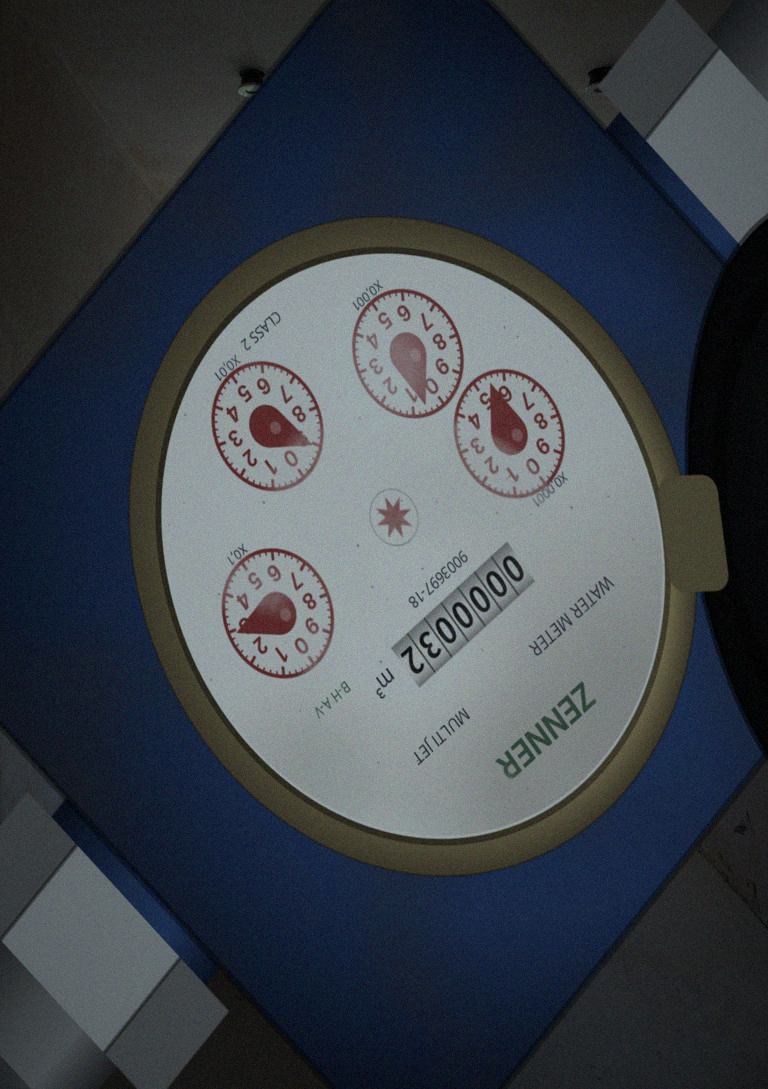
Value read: 32.2905 m³
